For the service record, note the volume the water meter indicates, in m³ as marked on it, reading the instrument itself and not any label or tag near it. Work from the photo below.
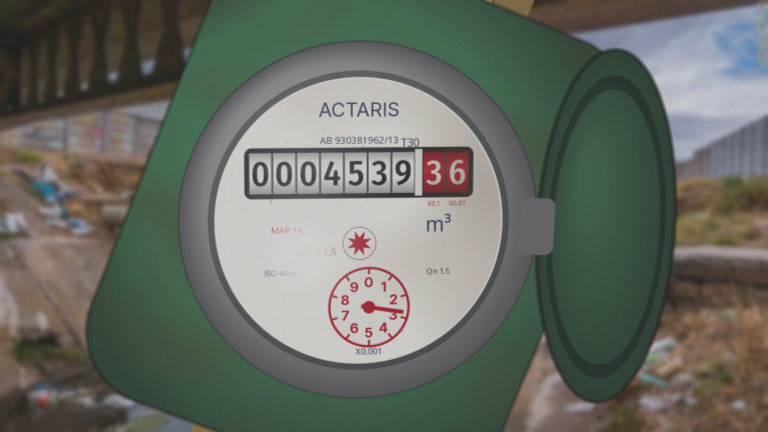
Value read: 4539.362 m³
